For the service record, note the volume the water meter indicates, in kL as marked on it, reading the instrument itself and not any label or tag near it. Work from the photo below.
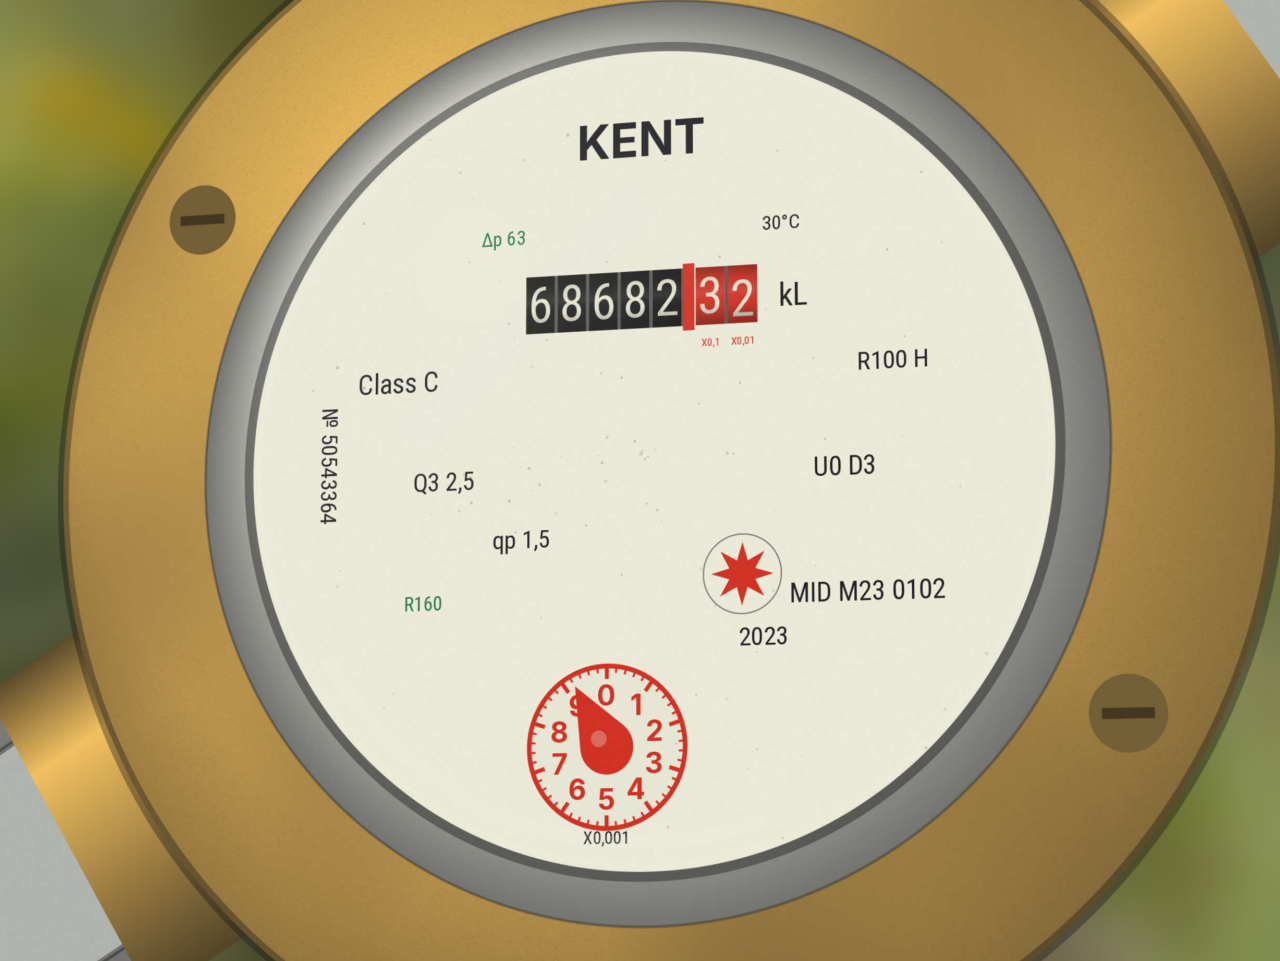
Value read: 68682.319 kL
